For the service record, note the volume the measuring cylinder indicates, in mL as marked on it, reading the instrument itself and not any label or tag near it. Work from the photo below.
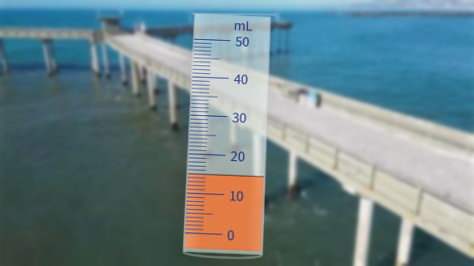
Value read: 15 mL
